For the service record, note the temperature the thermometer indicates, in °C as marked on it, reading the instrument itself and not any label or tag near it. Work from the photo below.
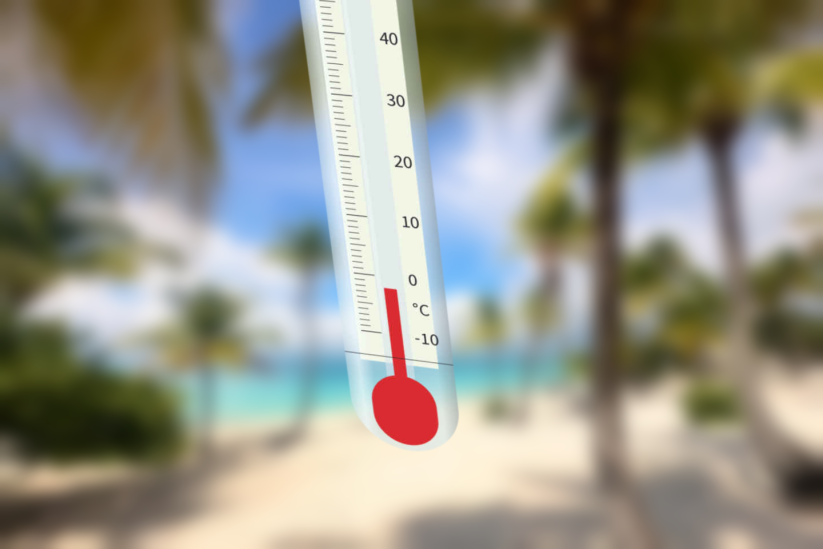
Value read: -2 °C
